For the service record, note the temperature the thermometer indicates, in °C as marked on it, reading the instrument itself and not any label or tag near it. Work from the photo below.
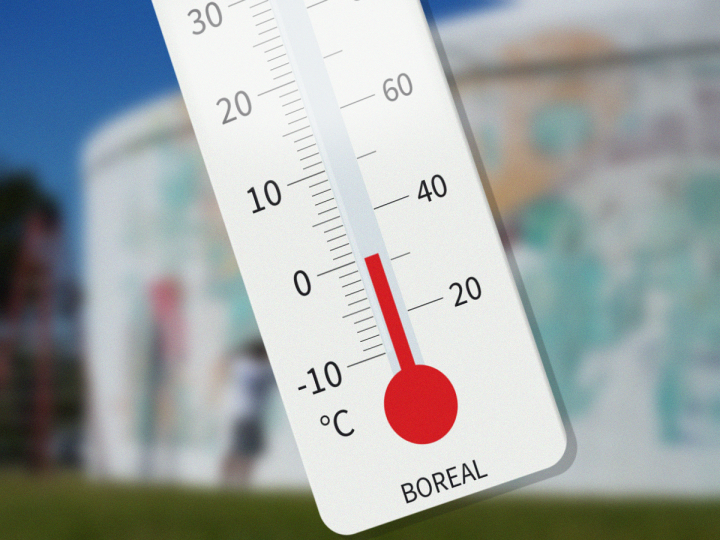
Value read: 0 °C
